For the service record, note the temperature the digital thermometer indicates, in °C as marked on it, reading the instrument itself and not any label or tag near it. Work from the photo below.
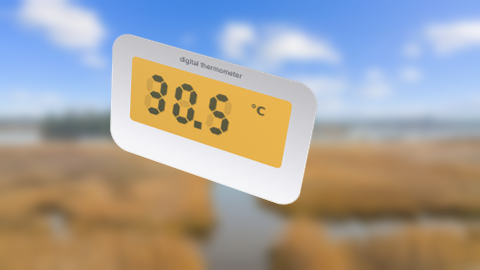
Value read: 30.5 °C
